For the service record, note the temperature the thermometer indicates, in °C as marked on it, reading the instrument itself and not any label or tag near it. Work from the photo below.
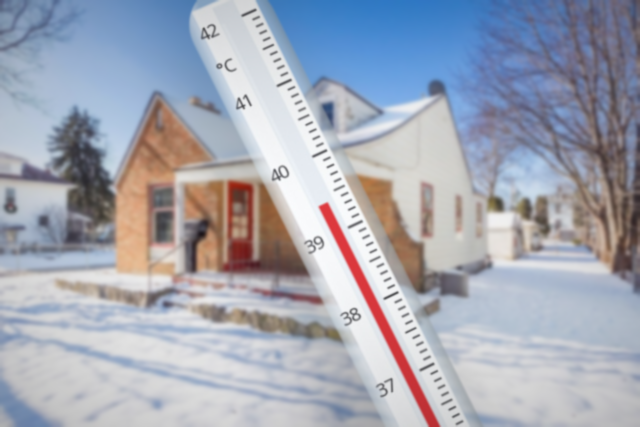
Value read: 39.4 °C
